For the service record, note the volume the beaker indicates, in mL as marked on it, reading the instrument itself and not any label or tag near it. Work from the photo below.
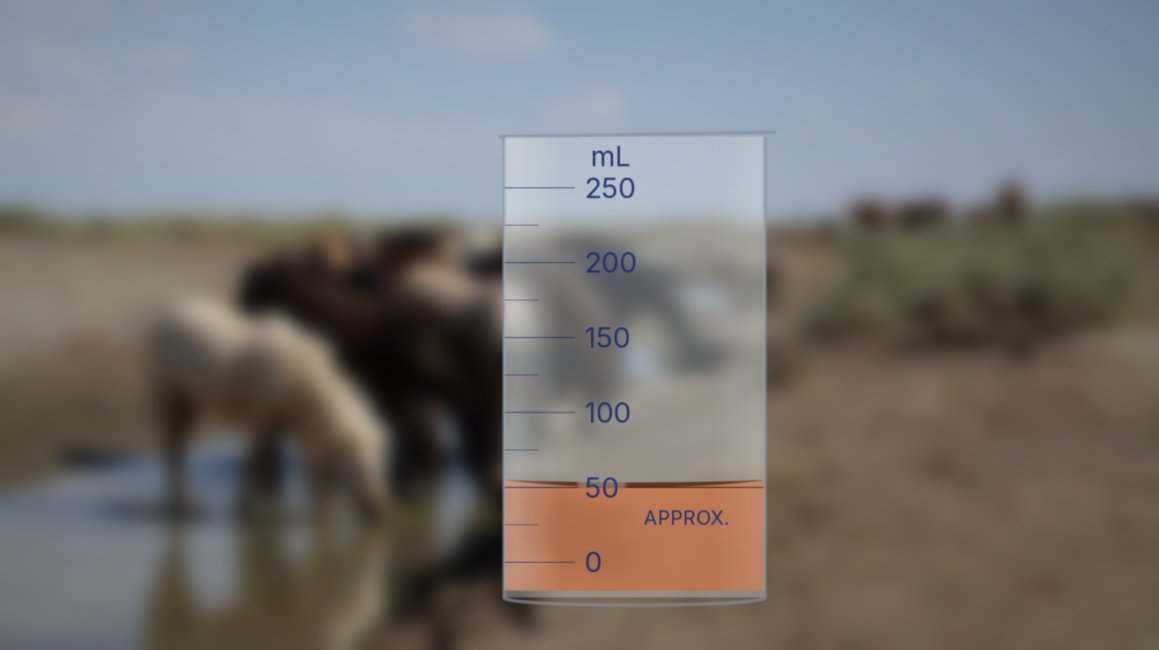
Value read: 50 mL
